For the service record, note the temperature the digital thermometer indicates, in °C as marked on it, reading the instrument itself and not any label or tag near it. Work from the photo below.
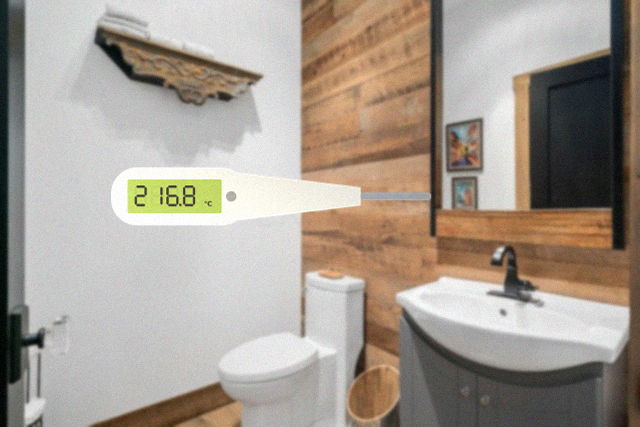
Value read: 216.8 °C
